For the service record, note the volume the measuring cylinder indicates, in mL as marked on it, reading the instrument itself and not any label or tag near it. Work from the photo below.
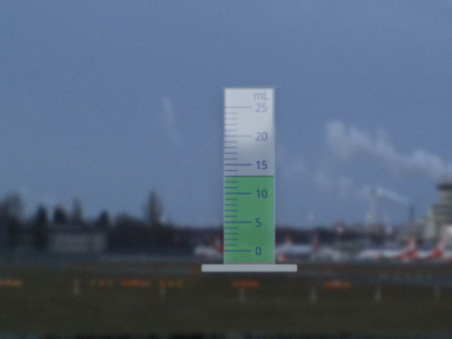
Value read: 13 mL
